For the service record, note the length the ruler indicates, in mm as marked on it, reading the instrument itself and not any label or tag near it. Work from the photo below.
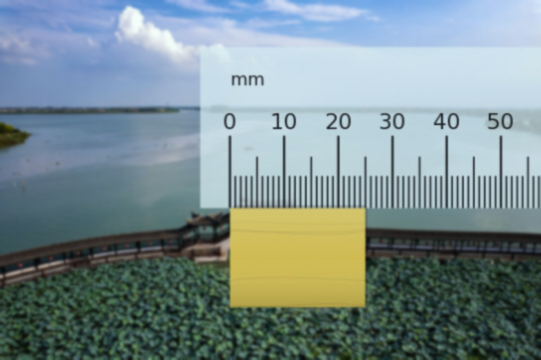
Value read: 25 mm
